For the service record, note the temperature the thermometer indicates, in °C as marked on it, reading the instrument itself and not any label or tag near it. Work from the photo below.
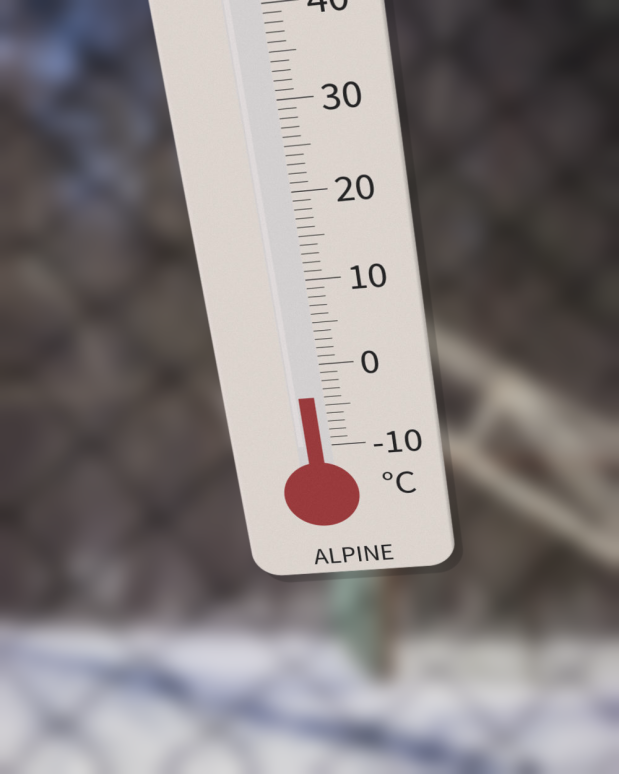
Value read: -4 °C
